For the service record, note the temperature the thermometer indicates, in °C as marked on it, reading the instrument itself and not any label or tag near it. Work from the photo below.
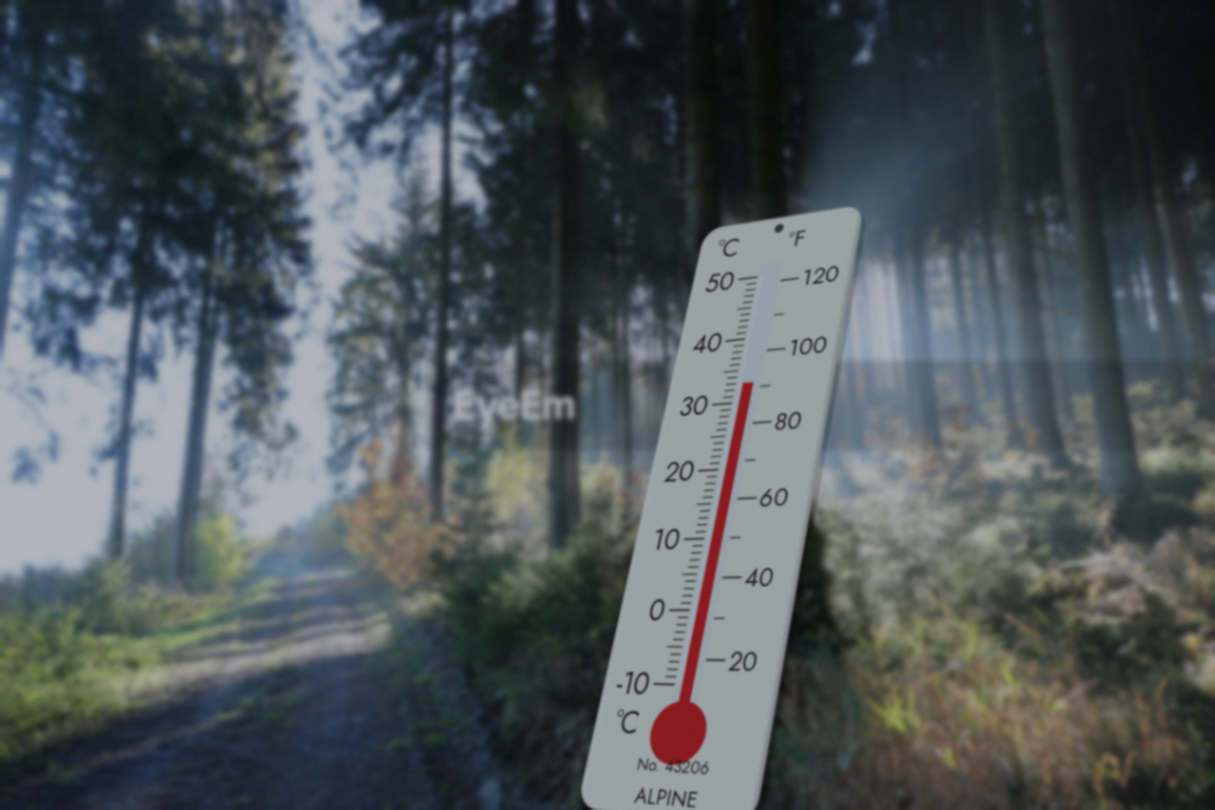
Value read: 33 °C
